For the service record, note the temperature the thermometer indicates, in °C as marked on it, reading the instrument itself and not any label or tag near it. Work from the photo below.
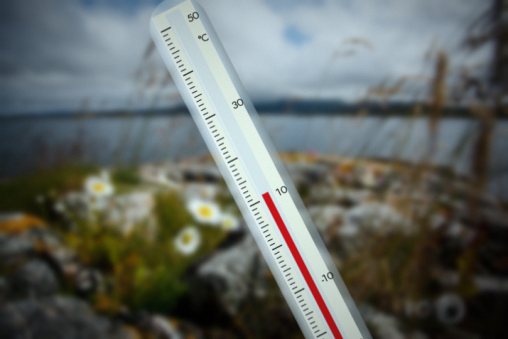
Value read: 11 °C
